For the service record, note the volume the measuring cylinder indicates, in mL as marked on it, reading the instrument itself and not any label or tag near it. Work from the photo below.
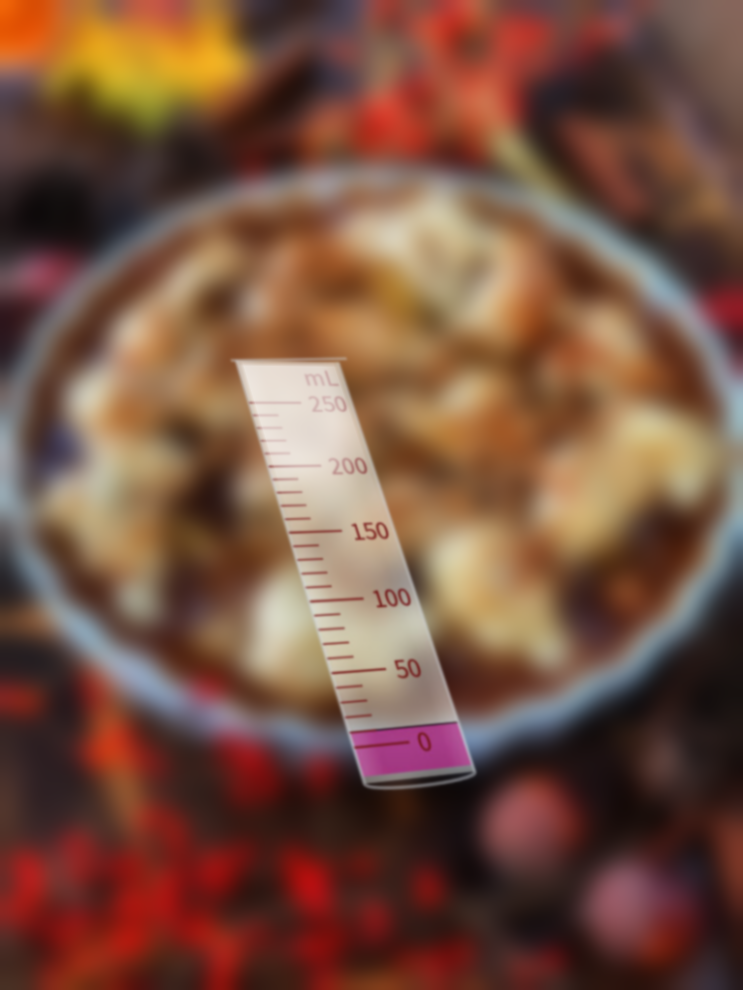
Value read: 10 mL
